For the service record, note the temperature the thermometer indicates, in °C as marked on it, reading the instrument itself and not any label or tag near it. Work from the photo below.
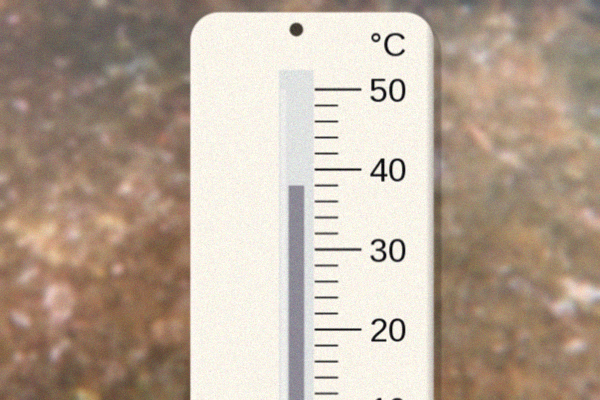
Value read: 38 °C
